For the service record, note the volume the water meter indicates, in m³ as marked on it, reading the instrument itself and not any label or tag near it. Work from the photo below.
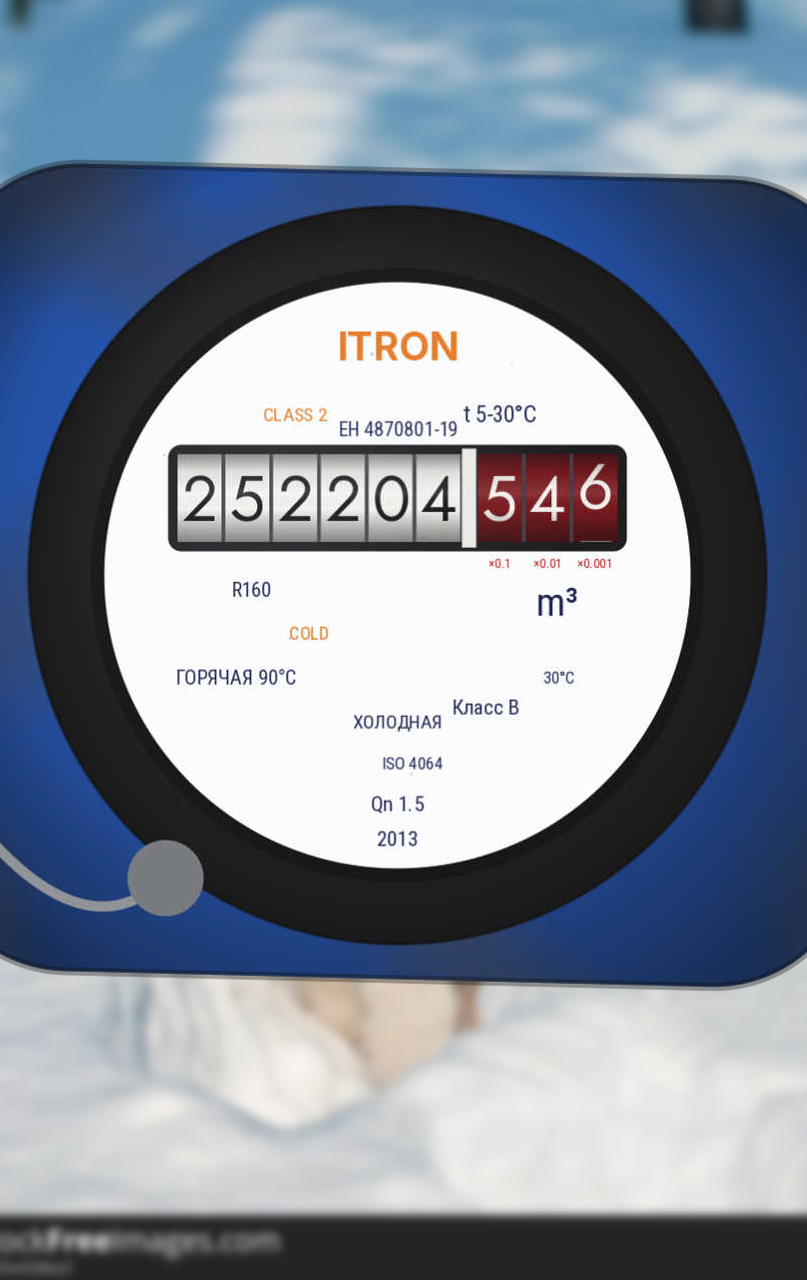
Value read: 252204.546 m³
